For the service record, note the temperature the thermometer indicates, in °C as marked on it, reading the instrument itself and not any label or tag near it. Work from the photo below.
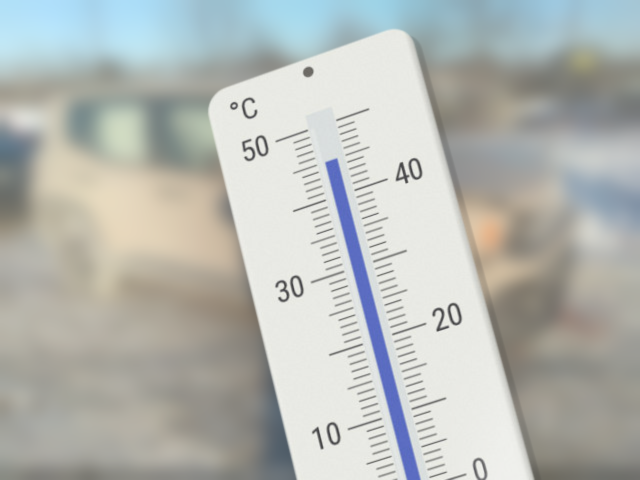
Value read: 45 °C
